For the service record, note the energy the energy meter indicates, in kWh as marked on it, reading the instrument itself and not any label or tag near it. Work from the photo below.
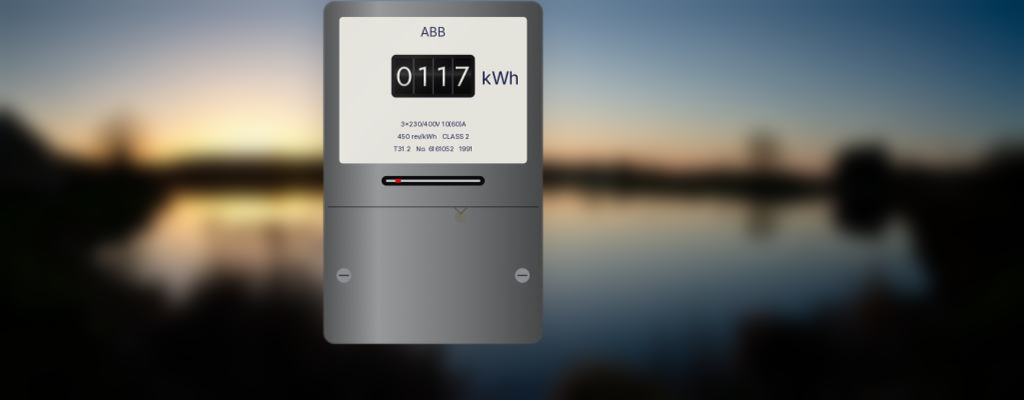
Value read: 117 kWh
